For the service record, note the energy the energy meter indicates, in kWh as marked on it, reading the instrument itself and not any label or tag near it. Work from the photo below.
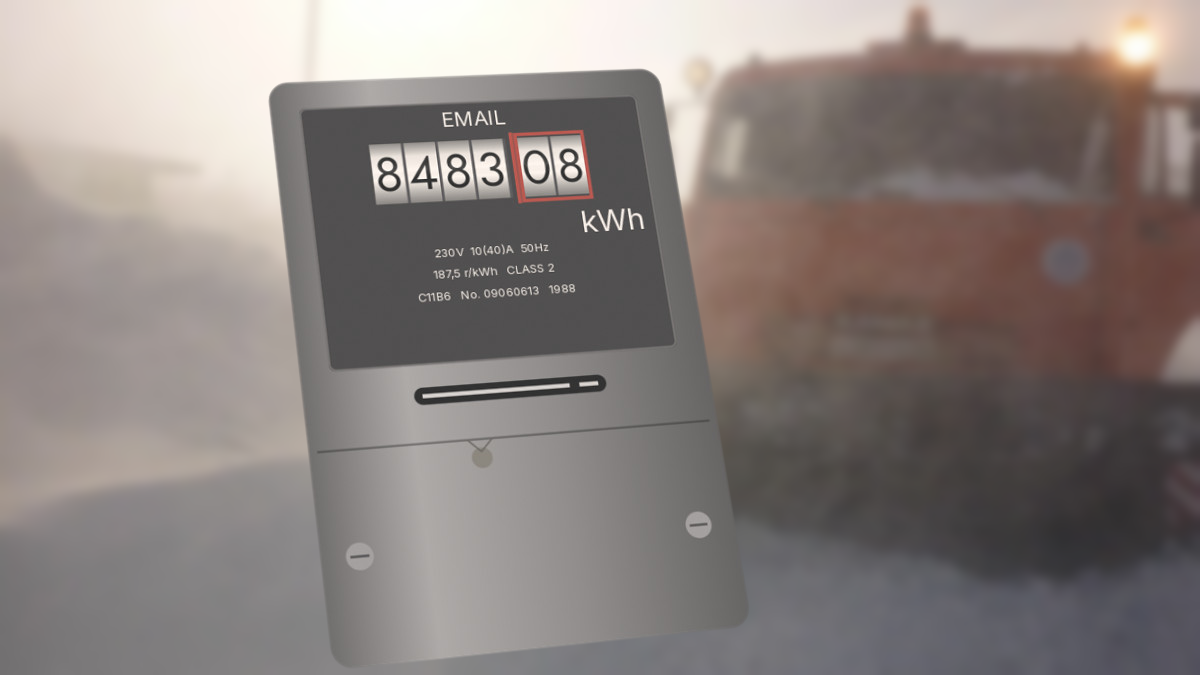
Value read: 8483.08 kWh
